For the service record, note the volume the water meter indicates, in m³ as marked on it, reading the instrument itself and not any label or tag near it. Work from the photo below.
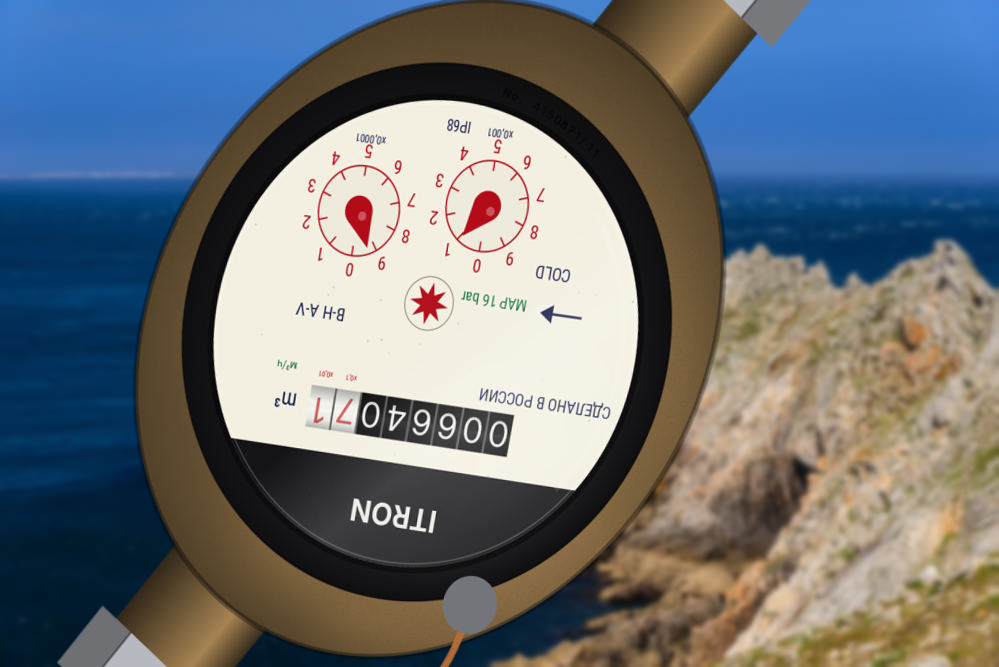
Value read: 6640.7109 m³
